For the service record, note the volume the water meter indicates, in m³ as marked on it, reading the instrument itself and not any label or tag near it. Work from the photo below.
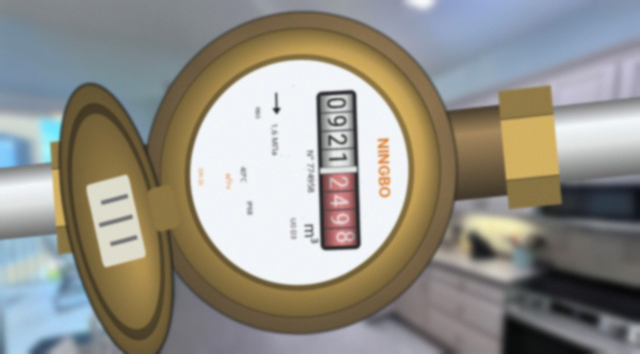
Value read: 921.2498 m³
